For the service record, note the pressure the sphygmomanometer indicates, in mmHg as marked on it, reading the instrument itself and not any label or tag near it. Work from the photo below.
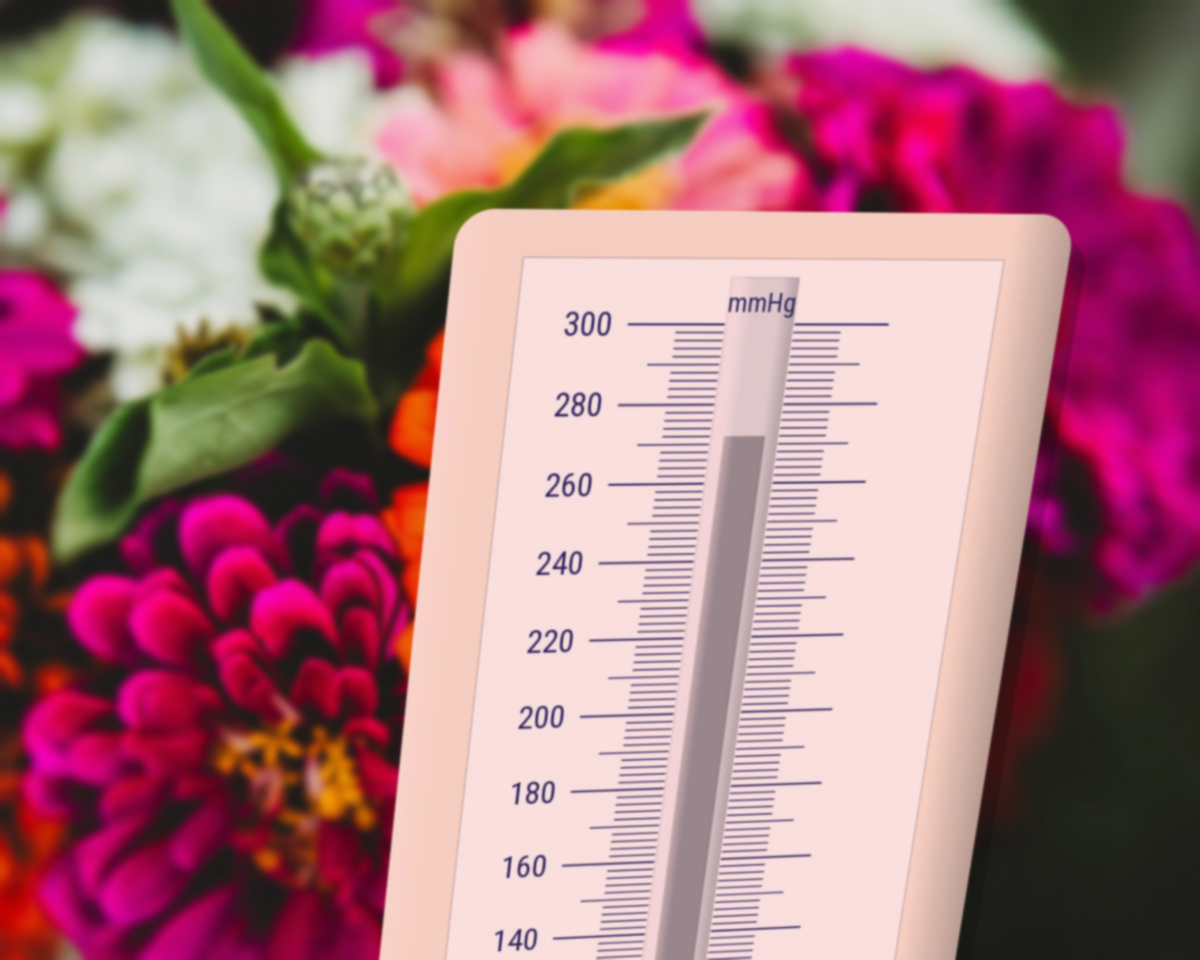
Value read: 272 mmHg
